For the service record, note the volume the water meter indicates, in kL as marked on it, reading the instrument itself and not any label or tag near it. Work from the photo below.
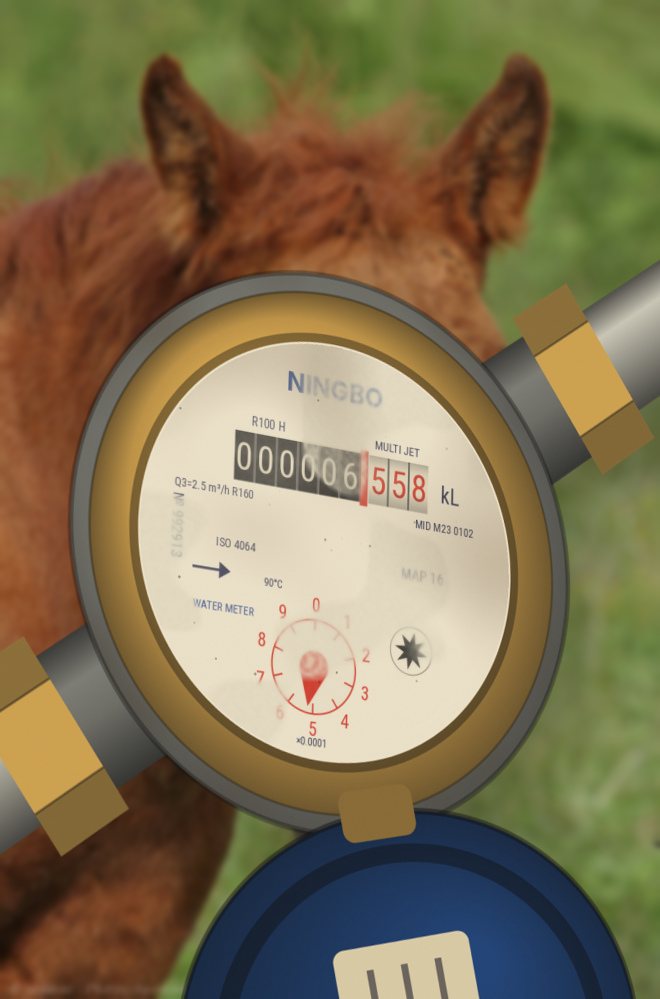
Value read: 6.5585 kL
